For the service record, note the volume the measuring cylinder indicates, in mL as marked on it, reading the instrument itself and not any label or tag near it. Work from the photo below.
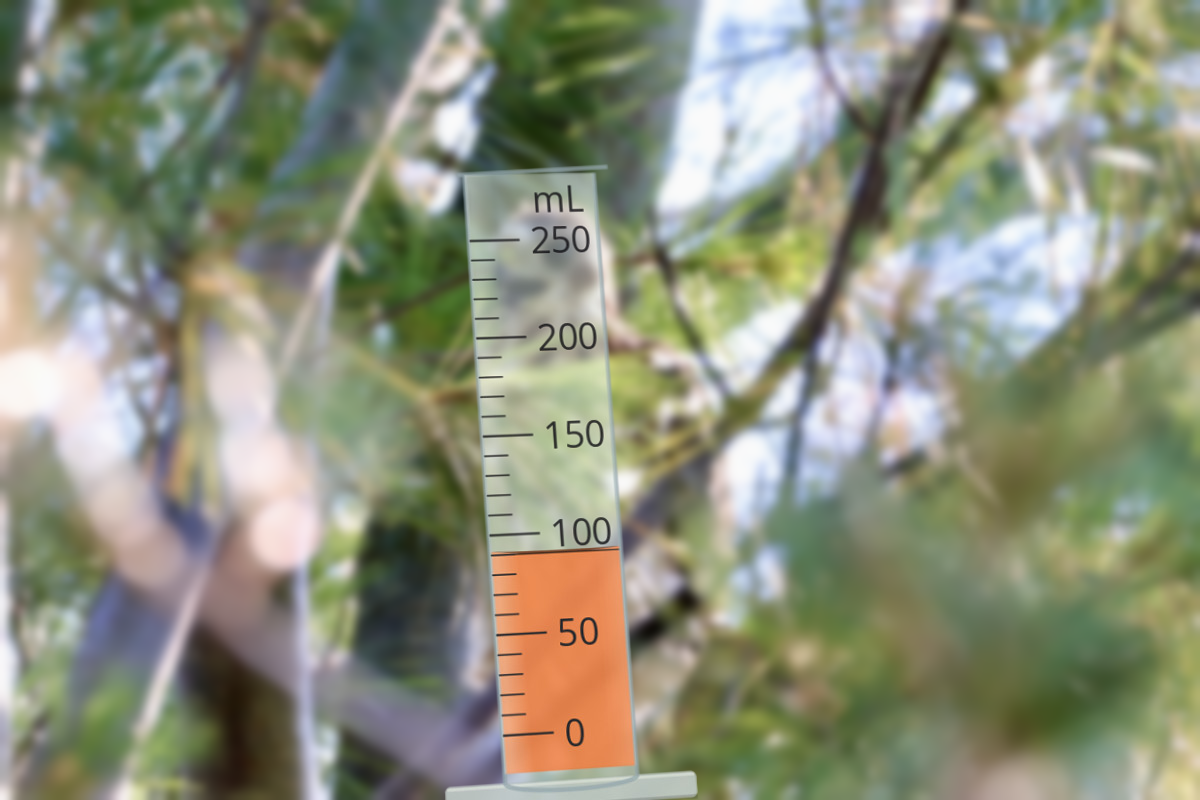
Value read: 90 mL
